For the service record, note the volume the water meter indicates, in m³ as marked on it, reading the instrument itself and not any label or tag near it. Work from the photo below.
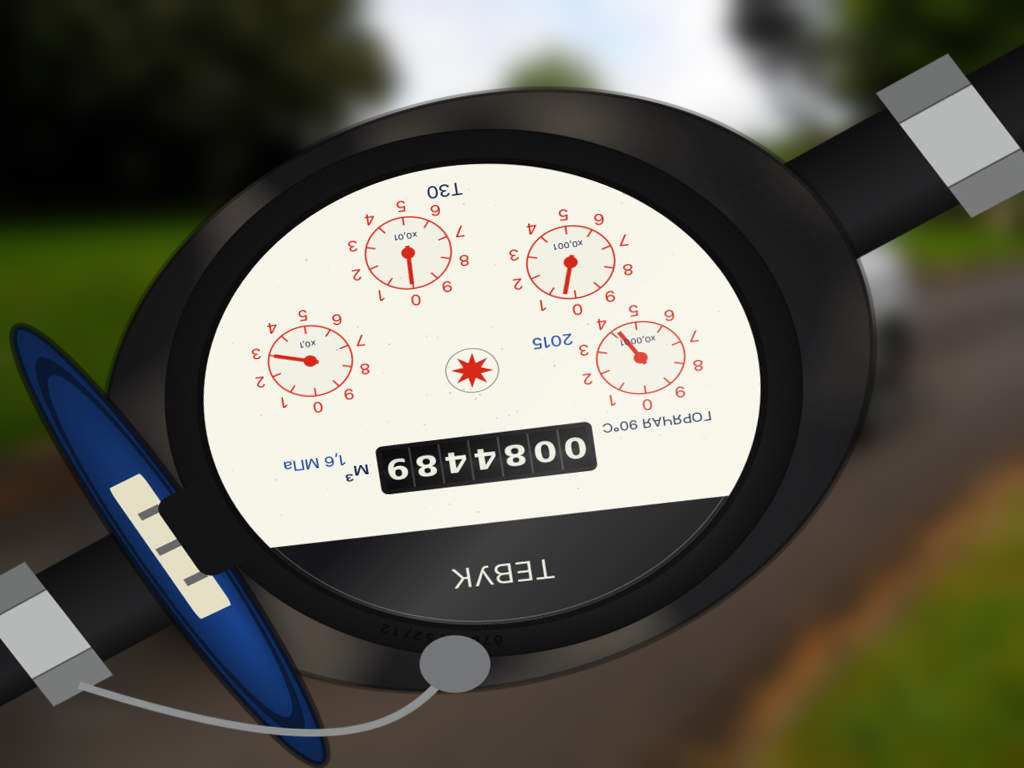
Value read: 84489.3004 m³
